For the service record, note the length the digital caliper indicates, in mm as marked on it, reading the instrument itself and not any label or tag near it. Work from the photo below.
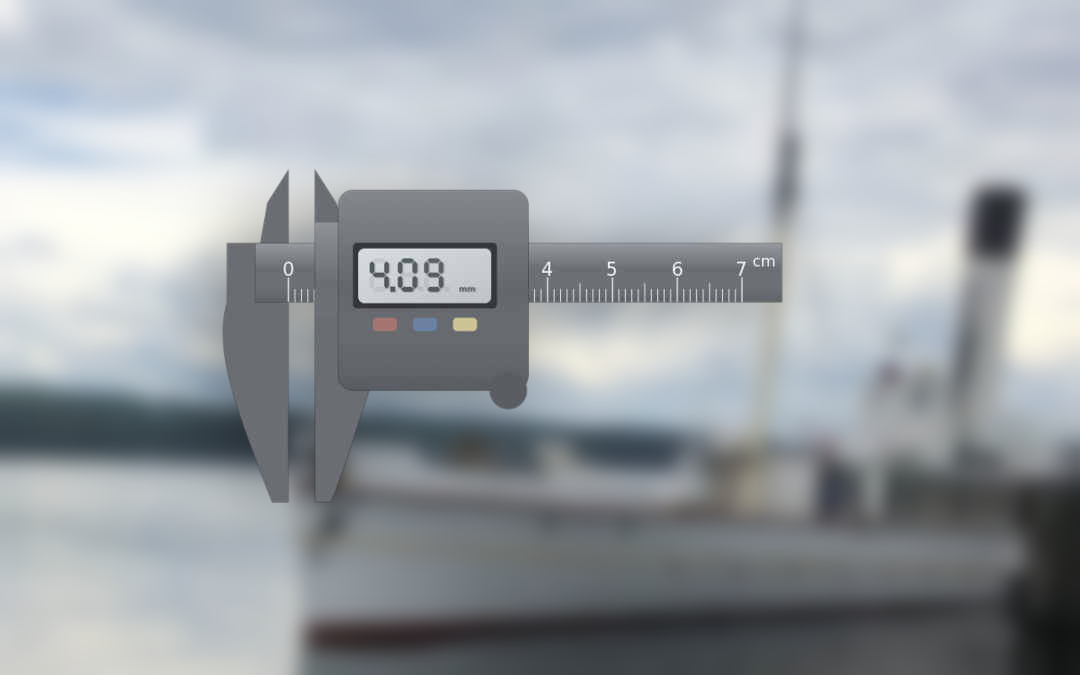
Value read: 4.09 mm
